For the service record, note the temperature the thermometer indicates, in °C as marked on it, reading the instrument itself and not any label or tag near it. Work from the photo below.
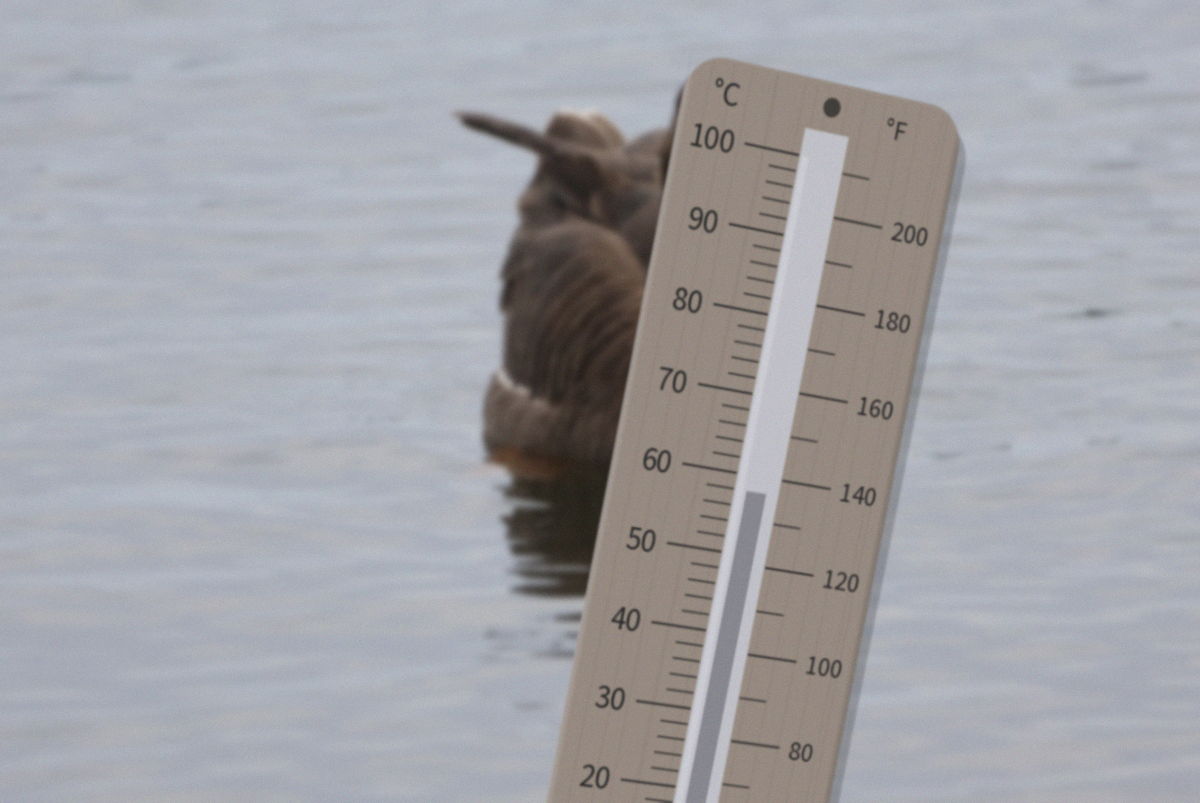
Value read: 58 °C
